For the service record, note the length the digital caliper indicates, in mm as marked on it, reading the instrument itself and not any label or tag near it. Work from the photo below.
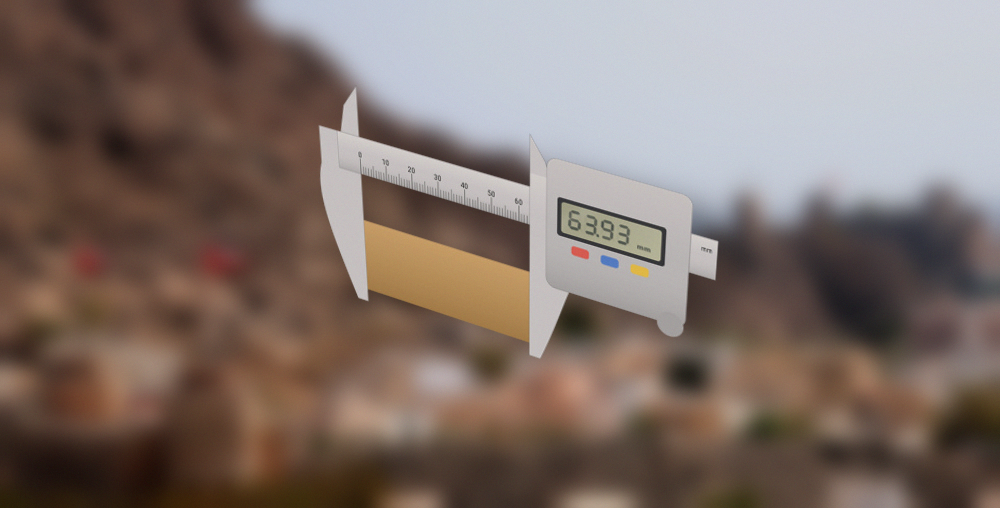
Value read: 63.93 mm
